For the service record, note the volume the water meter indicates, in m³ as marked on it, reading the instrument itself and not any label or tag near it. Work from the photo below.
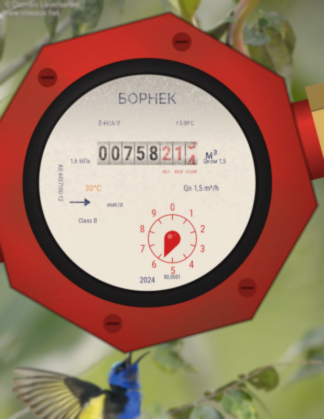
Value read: 758.2135 m³
